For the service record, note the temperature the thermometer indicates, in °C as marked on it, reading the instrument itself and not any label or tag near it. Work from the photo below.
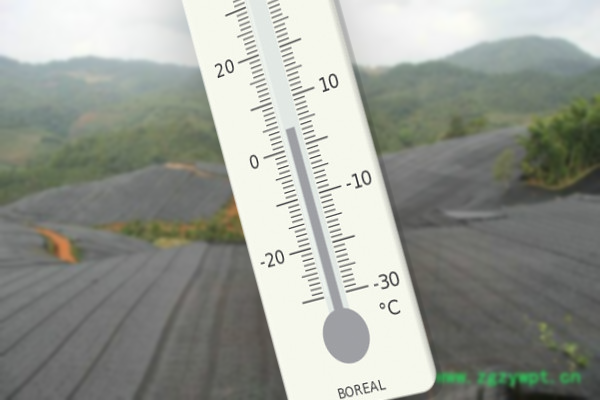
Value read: 4 °C
